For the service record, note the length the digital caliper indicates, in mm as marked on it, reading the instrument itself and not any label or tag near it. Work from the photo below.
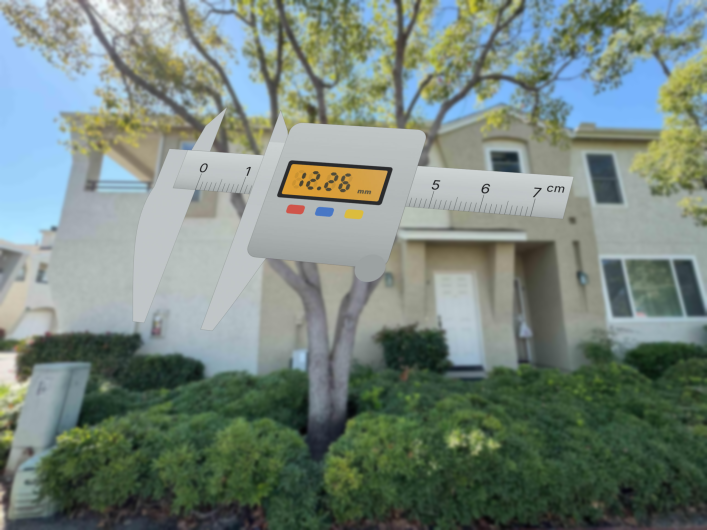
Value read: 12.26 mm
